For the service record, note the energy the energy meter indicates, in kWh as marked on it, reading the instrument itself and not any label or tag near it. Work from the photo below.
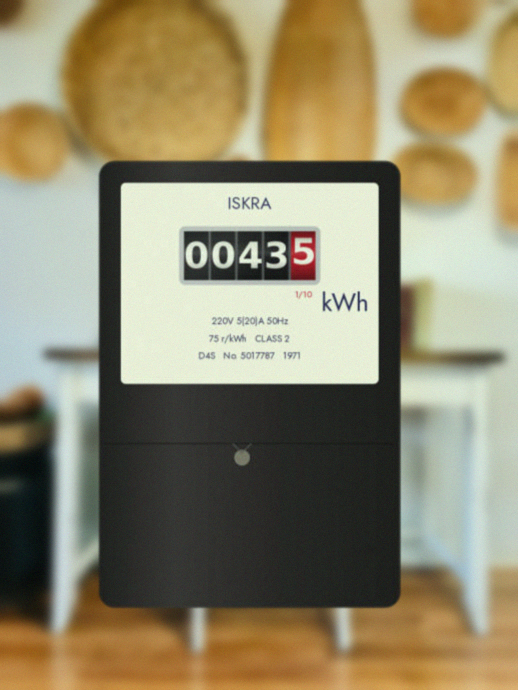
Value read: 43.5 kWh
